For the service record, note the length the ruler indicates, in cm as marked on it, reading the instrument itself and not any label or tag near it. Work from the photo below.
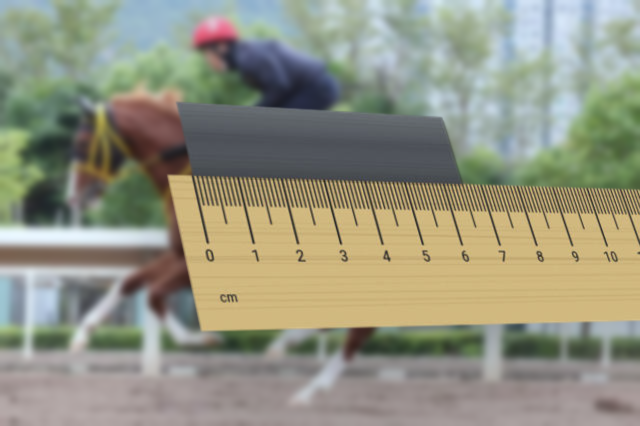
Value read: 6.5 cm
